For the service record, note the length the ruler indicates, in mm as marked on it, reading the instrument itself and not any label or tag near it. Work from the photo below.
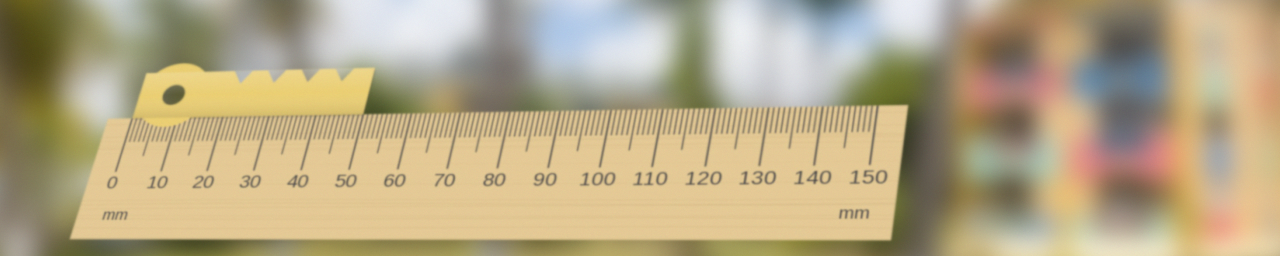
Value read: 50 mm
